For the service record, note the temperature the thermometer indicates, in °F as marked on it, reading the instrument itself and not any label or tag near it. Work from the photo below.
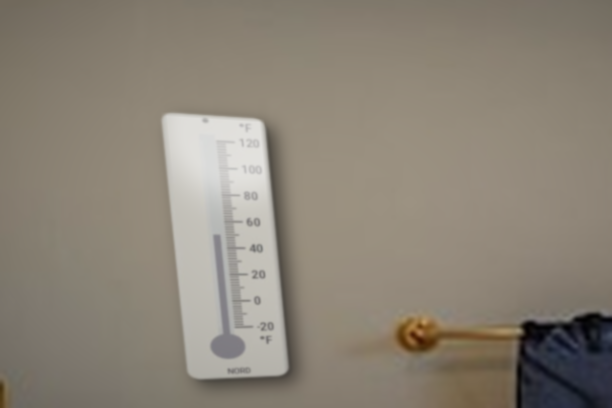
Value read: 50 °F
